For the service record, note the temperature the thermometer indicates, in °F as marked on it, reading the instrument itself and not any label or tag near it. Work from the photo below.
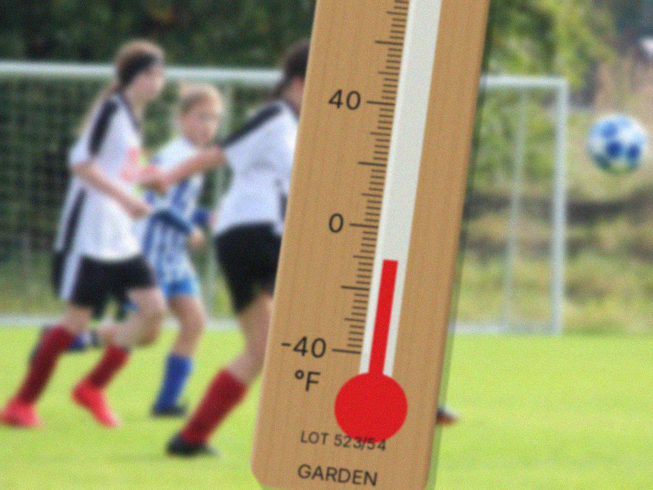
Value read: -10 °F
